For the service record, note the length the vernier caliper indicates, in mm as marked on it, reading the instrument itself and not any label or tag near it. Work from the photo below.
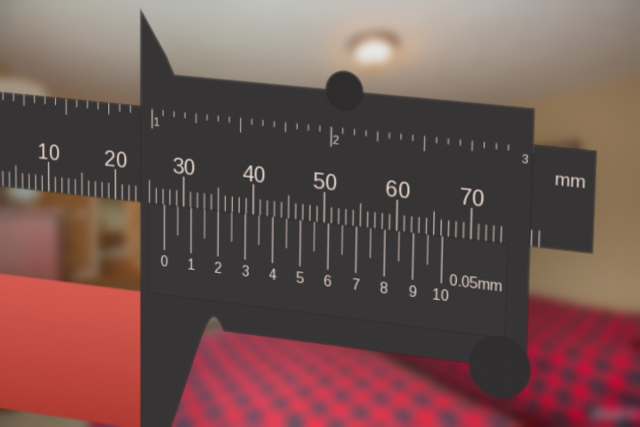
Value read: 27.2 mm
